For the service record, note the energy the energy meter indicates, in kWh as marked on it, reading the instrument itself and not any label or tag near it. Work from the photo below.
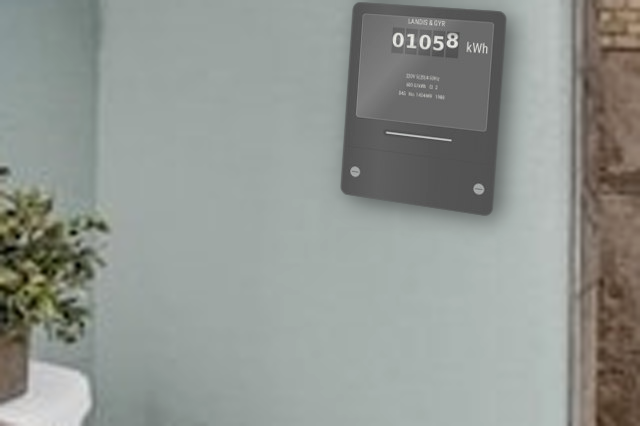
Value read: 1058 kWh
